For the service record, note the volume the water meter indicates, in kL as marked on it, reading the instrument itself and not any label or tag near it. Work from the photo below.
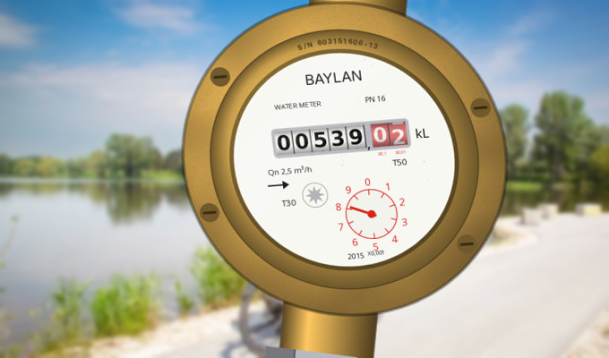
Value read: 539.018 kL
